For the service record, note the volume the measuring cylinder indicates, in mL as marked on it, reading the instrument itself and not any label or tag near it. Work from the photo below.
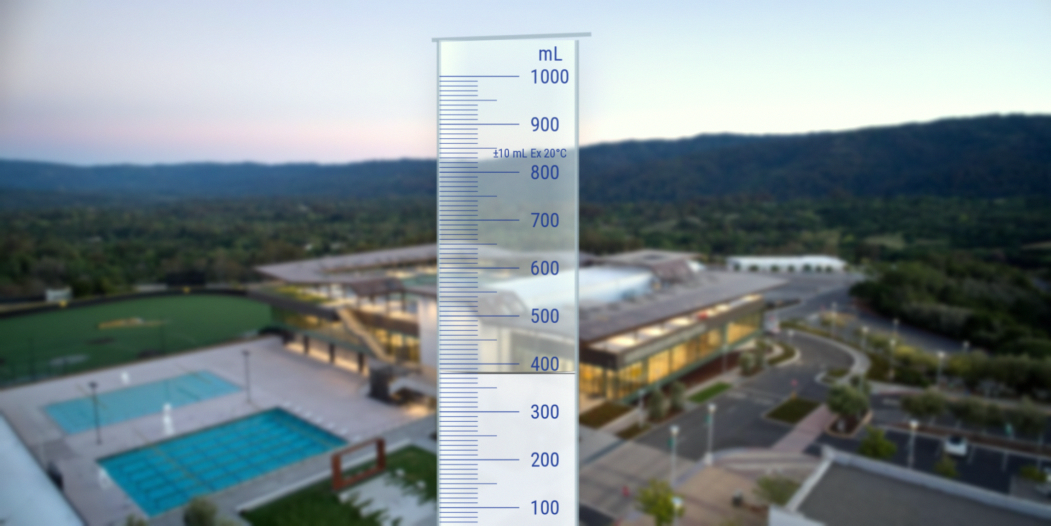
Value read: 380 mL
